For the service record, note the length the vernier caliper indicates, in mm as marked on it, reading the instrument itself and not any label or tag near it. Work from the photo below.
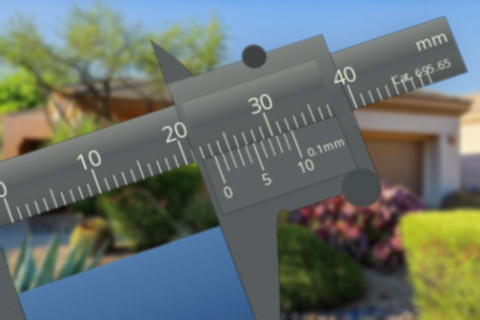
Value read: 23.2 mm
